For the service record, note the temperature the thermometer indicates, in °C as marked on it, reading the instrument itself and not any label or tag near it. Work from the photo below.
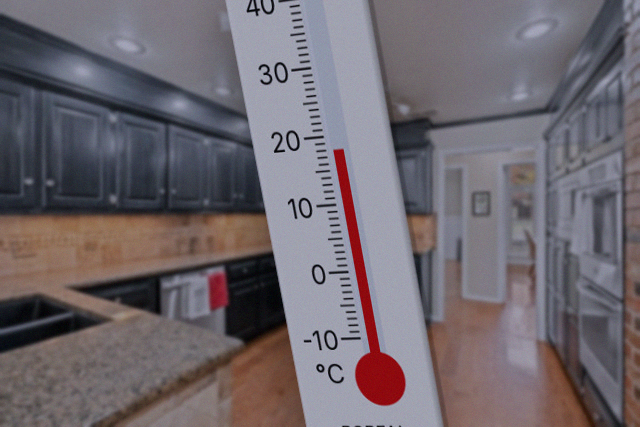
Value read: 18 °C
